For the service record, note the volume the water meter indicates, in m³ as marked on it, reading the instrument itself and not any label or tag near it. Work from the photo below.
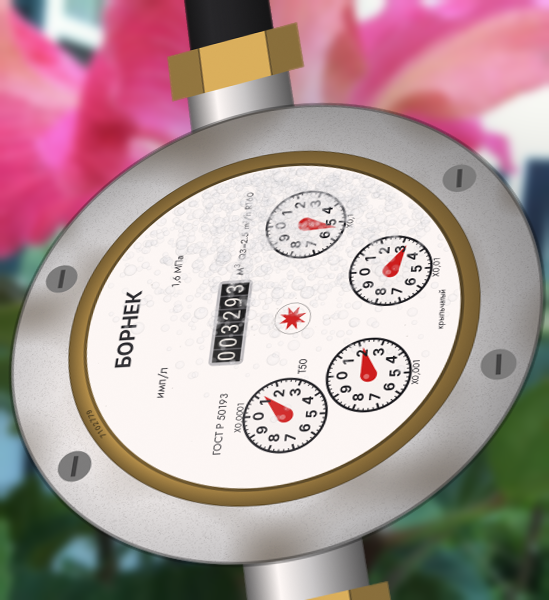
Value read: 3293.5321 m³
